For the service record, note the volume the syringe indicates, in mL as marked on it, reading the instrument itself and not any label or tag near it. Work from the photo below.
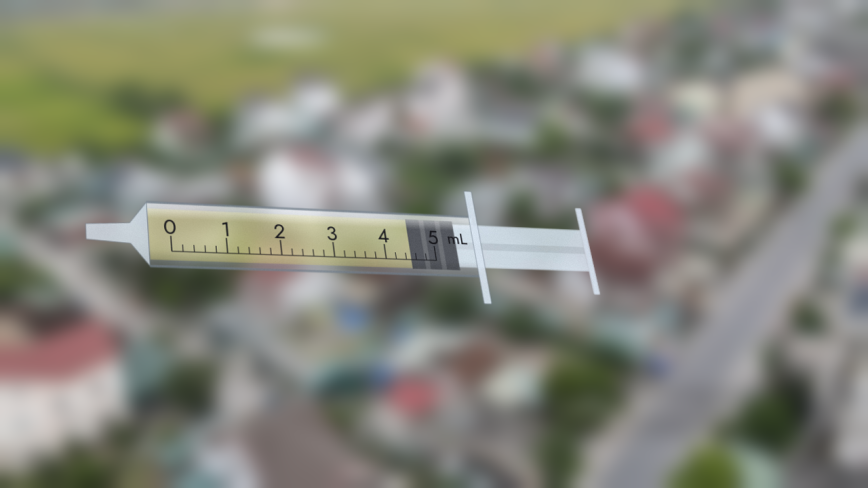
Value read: 4.5 mL
